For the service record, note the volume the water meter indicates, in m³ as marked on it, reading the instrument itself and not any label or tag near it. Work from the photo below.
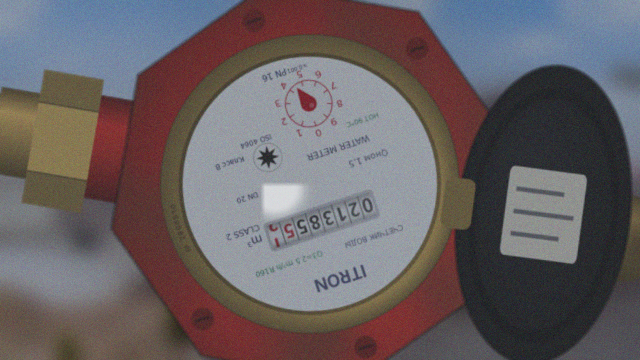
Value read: 21385.514 m³
